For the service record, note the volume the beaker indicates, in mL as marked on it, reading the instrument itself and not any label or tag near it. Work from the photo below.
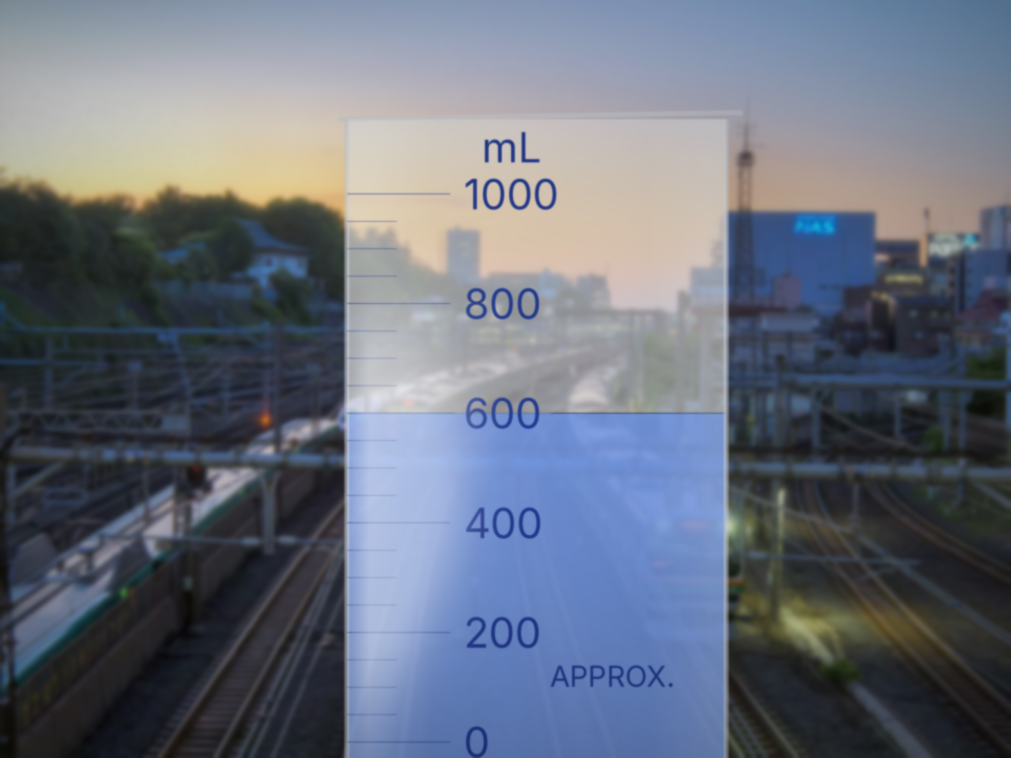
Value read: 600 mL
